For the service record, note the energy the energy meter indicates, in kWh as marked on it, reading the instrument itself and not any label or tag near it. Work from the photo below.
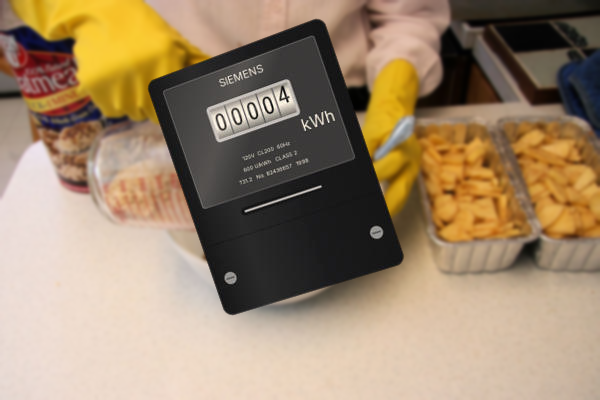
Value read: 4 kWh
